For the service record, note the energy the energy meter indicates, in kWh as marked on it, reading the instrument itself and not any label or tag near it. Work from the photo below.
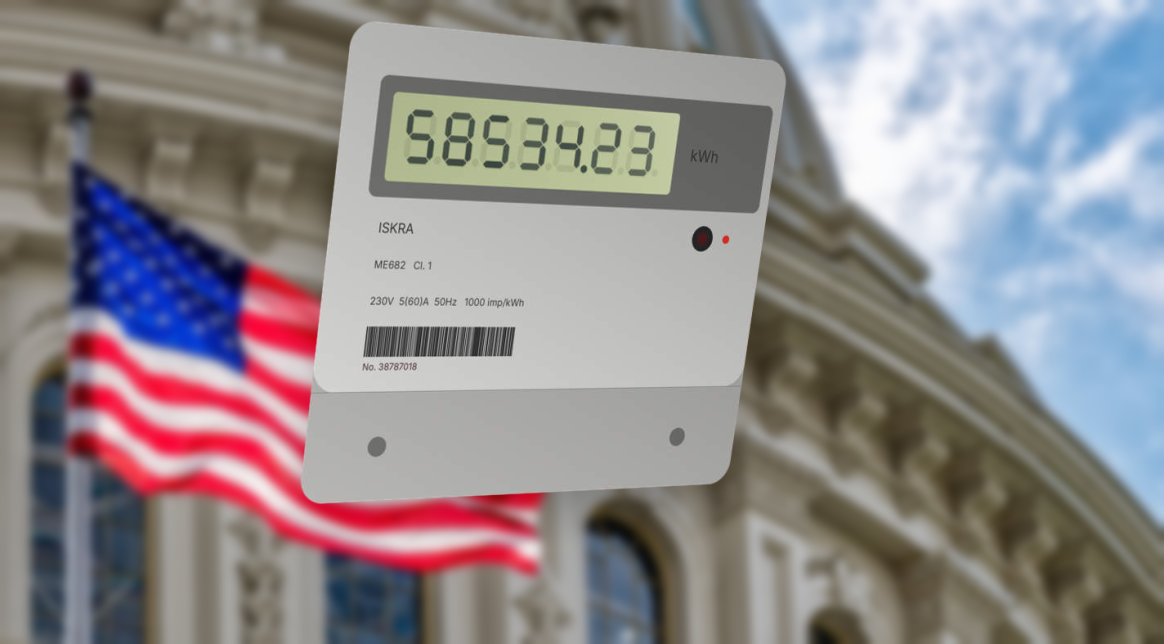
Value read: 58534.23 kWh
